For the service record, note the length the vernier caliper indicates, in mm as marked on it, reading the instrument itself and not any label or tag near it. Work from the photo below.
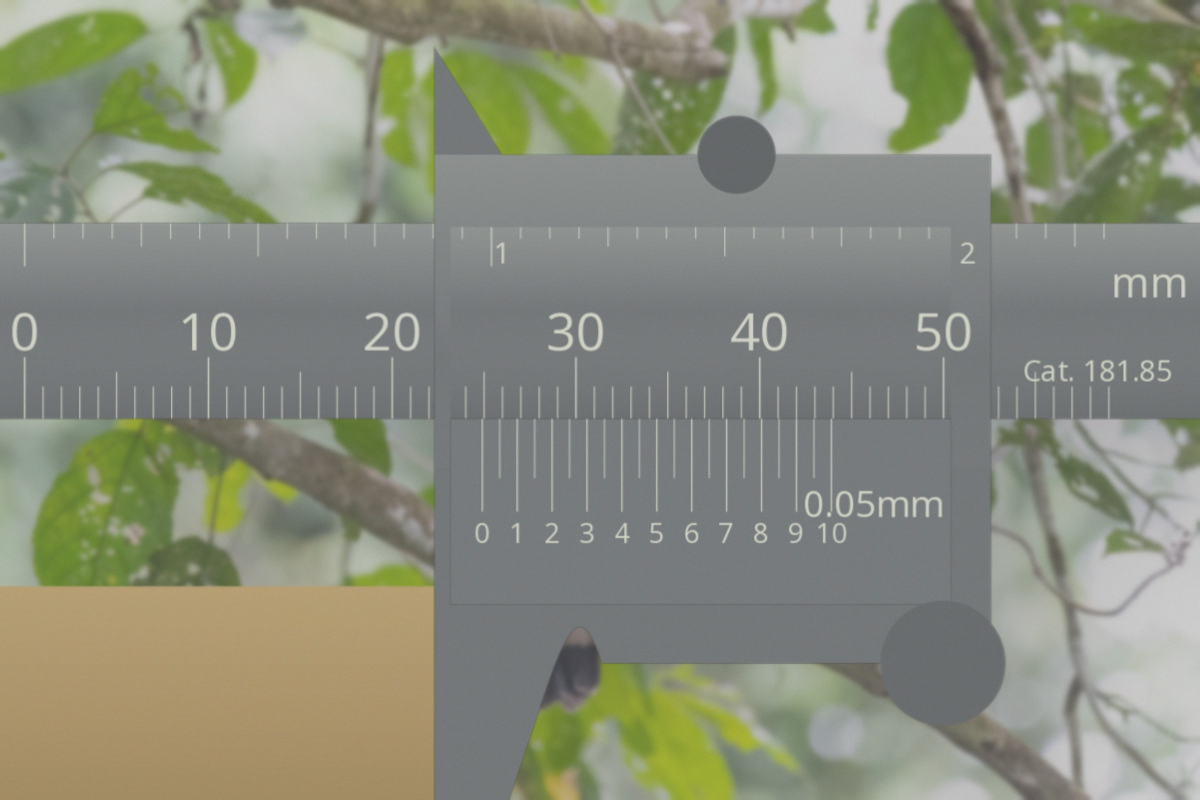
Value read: 24.9 mm
